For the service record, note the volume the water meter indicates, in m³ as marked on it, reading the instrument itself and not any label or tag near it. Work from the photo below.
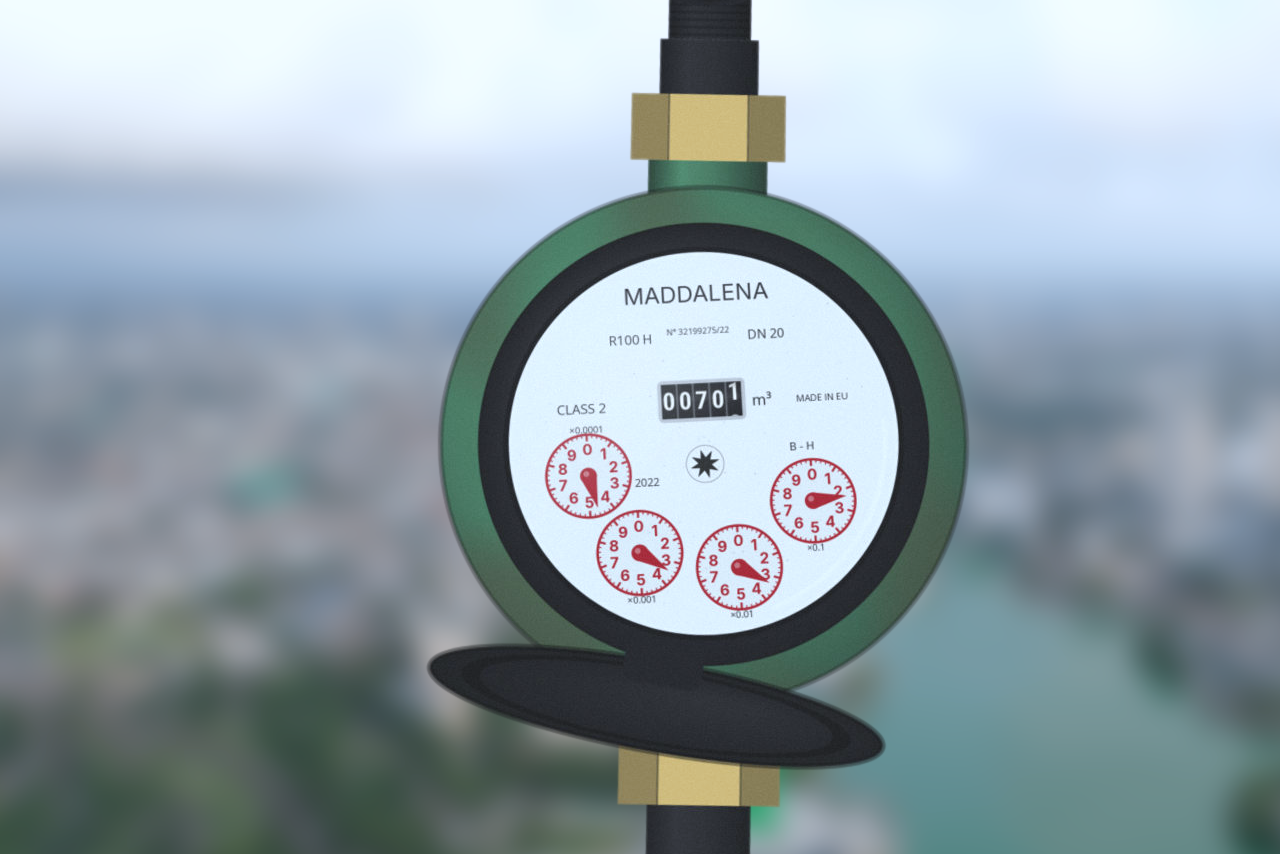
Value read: 701.2334 m³
